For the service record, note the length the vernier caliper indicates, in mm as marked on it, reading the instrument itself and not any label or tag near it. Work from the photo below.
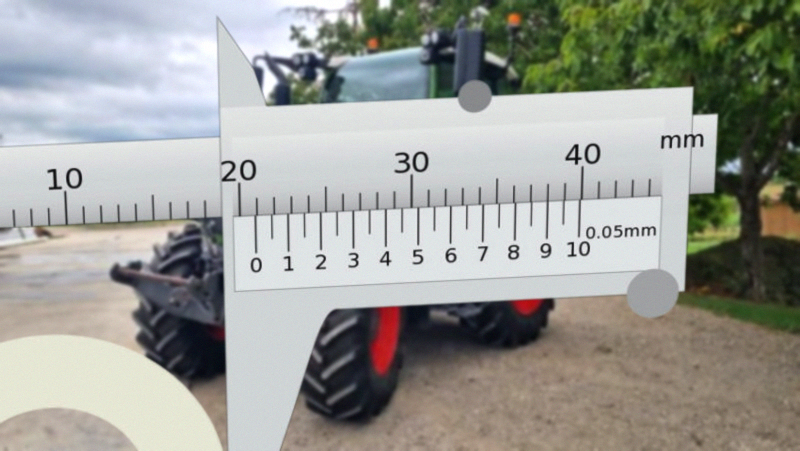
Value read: 20.9 mm
